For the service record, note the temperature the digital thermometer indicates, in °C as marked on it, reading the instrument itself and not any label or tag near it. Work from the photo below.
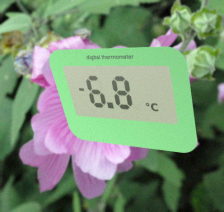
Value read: -6.8 °C
